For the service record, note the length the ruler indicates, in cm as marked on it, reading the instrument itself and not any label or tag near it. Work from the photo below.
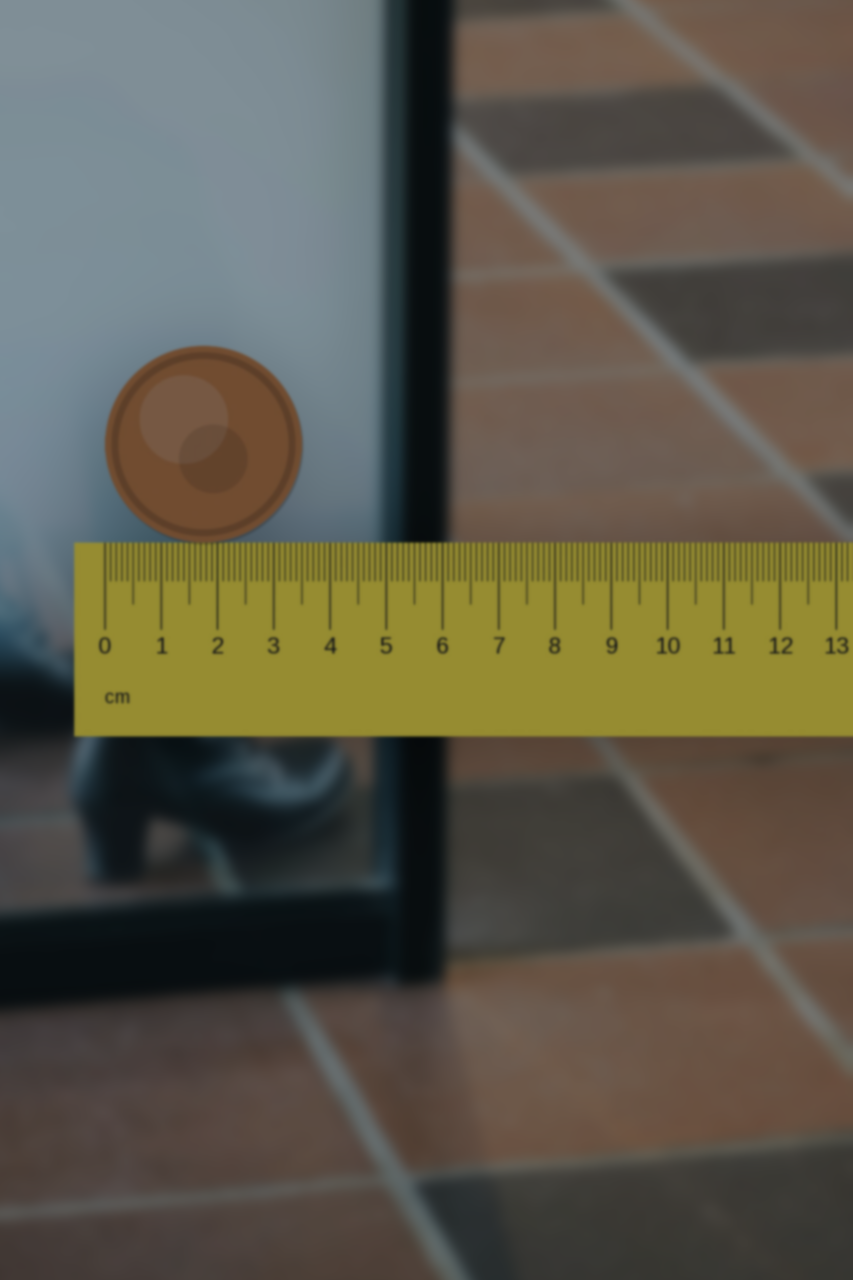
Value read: 3.5 cm
